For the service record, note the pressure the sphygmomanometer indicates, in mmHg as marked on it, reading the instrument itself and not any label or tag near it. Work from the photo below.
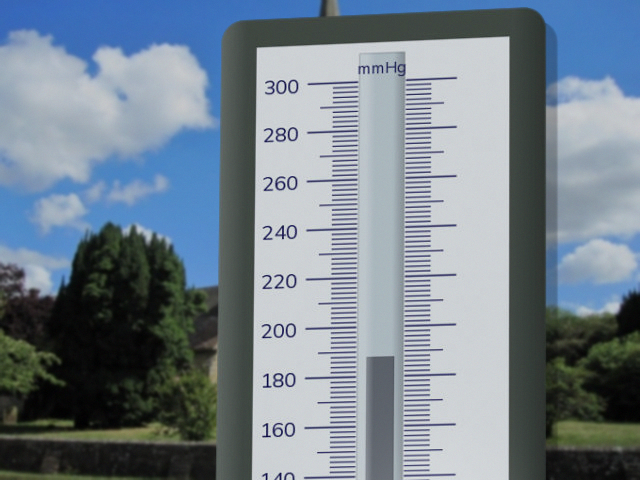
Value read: 188 mmHg
